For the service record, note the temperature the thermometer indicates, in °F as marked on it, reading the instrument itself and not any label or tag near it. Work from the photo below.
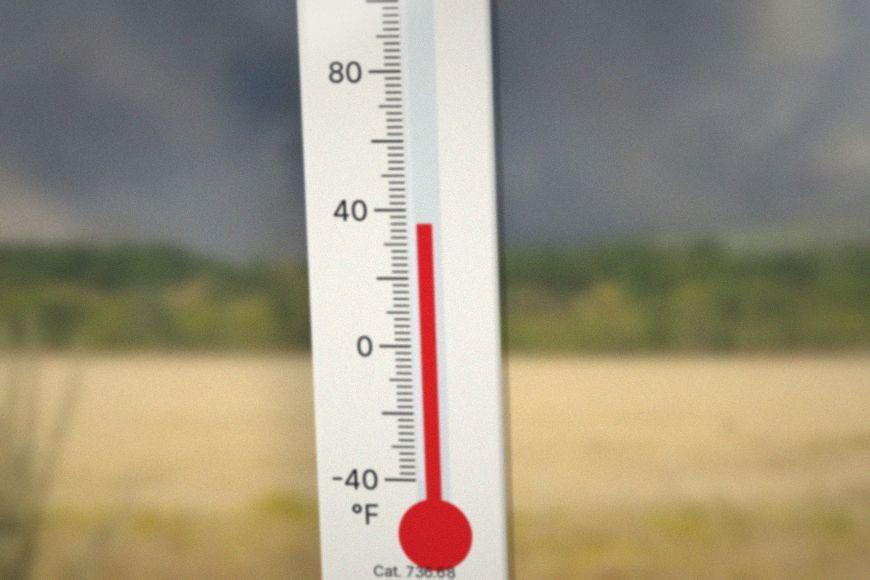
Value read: 36 °F
